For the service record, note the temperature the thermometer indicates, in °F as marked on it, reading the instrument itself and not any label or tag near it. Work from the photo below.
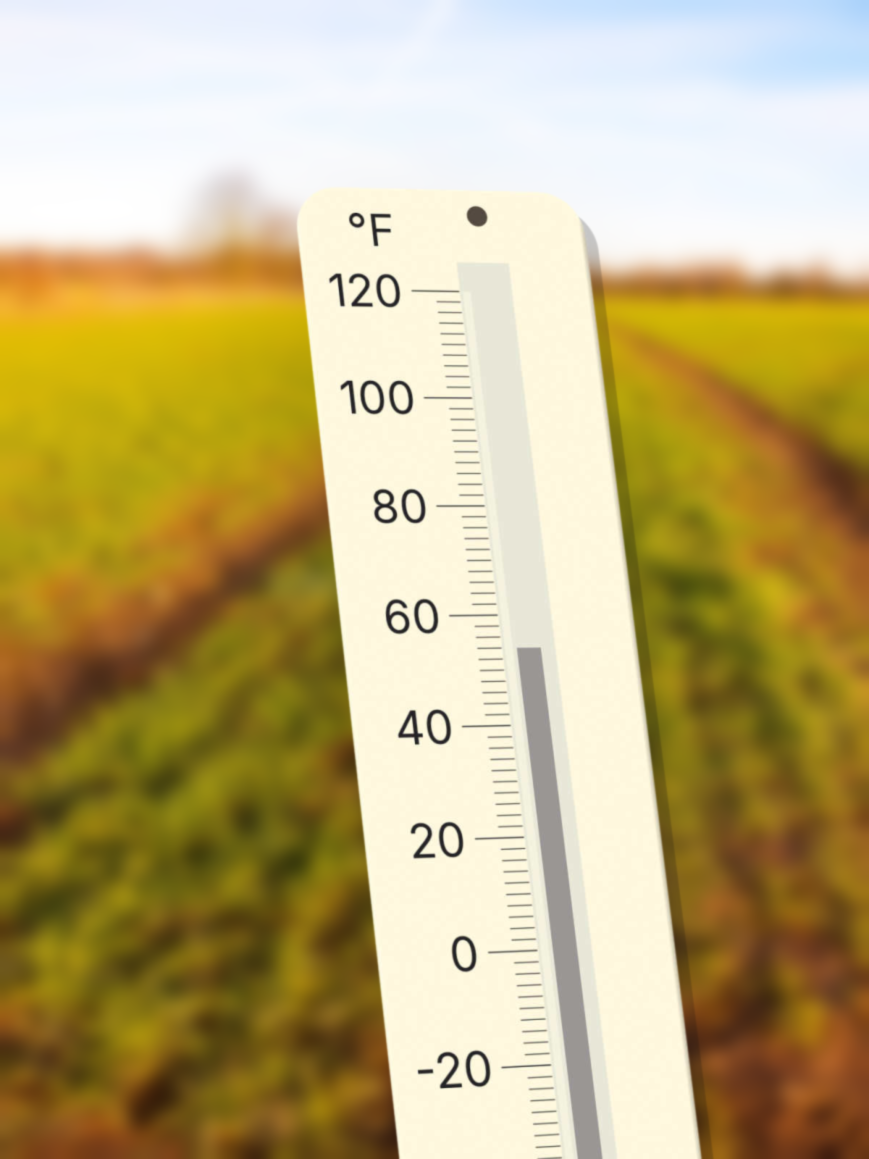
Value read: 54 °F
